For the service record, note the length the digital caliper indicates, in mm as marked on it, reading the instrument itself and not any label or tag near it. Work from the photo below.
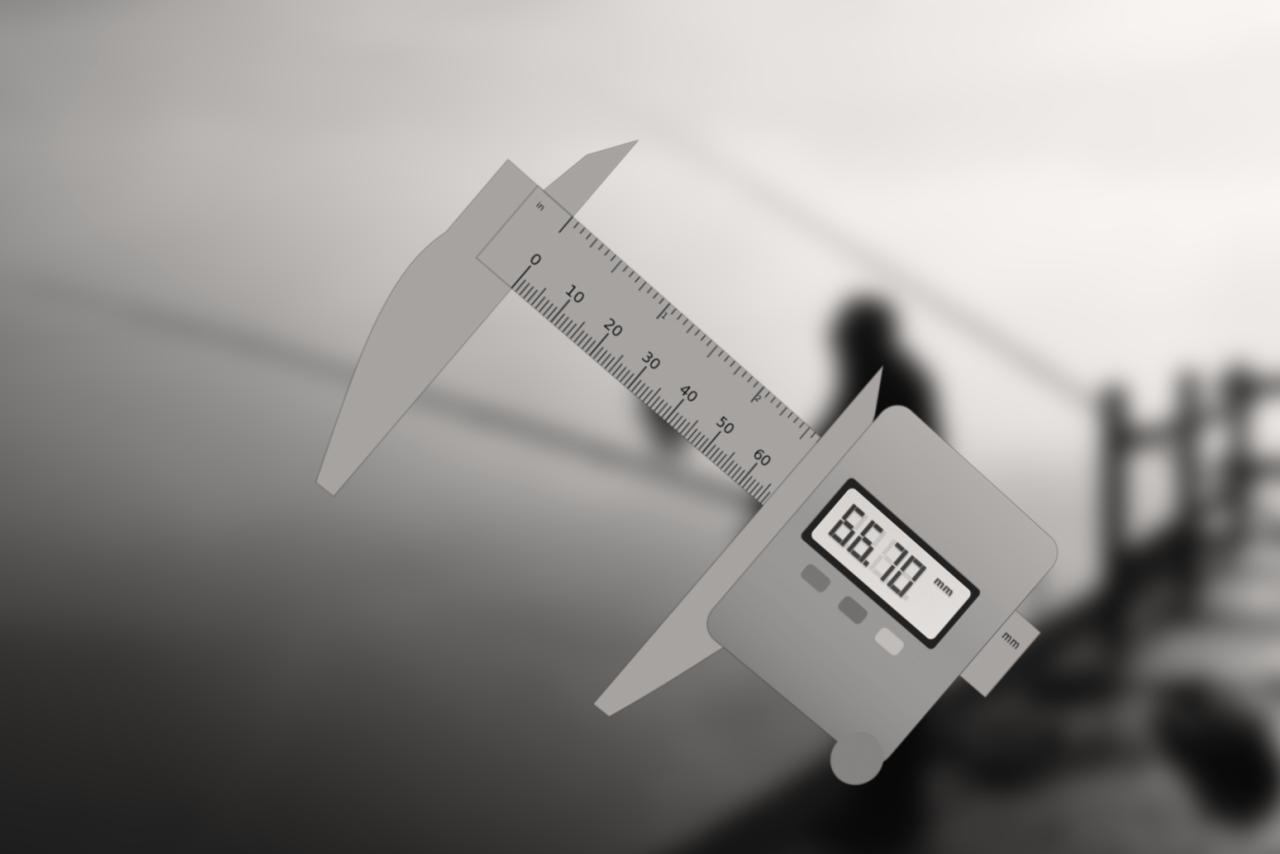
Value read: 66.70 mm
